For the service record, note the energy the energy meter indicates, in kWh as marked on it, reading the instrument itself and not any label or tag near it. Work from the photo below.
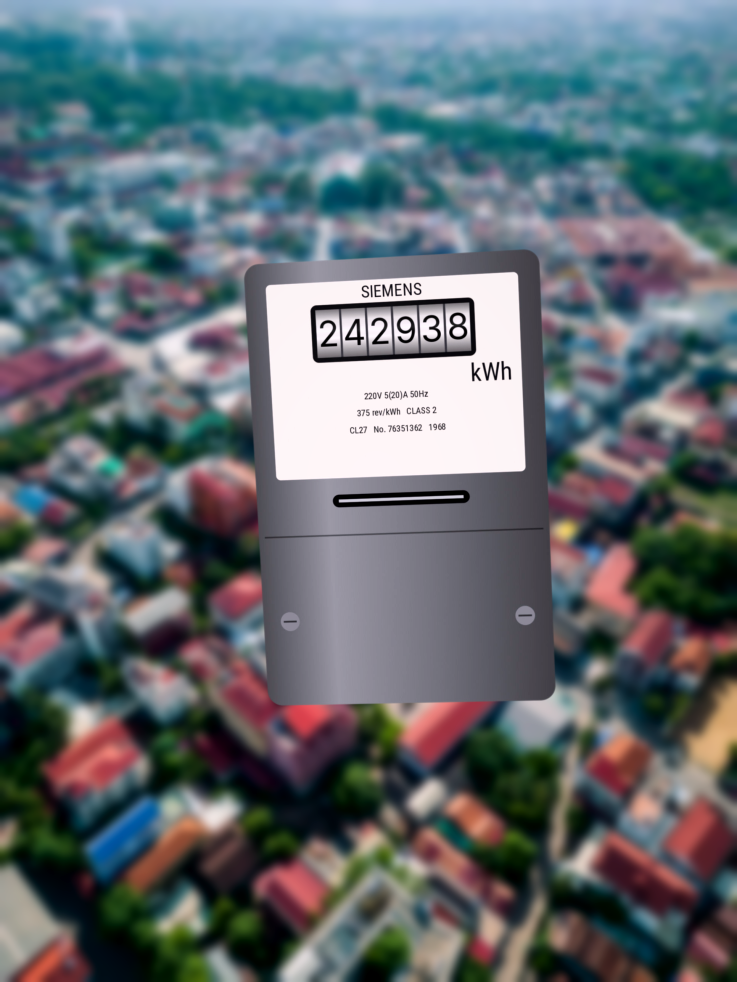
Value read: 242938 kWh
